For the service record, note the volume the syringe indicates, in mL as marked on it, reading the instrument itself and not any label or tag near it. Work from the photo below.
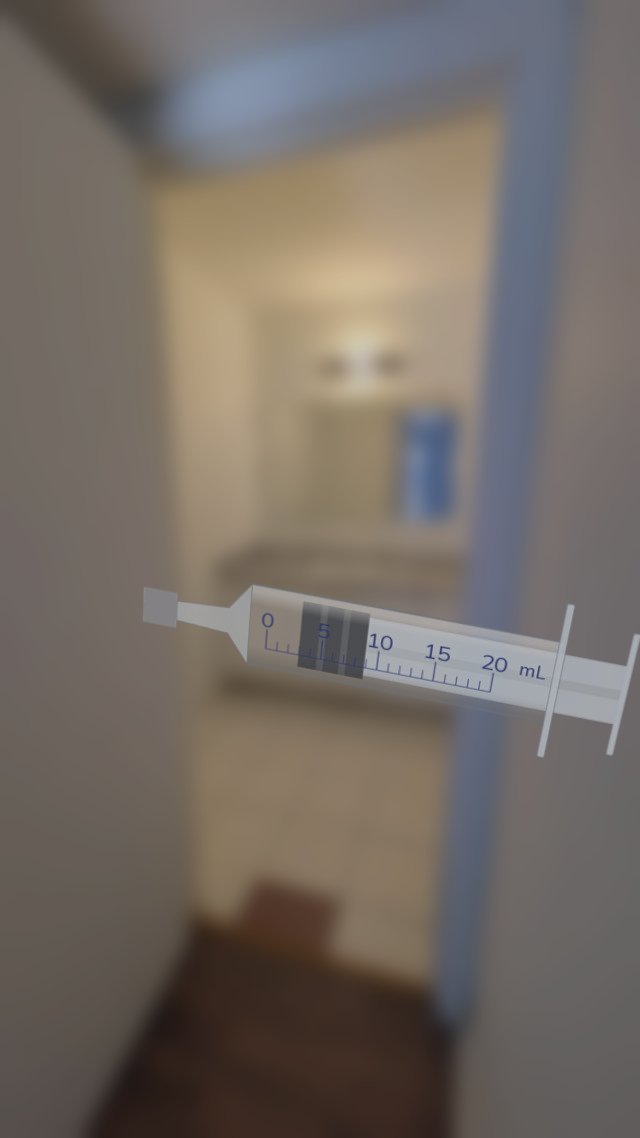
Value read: 3 mL
